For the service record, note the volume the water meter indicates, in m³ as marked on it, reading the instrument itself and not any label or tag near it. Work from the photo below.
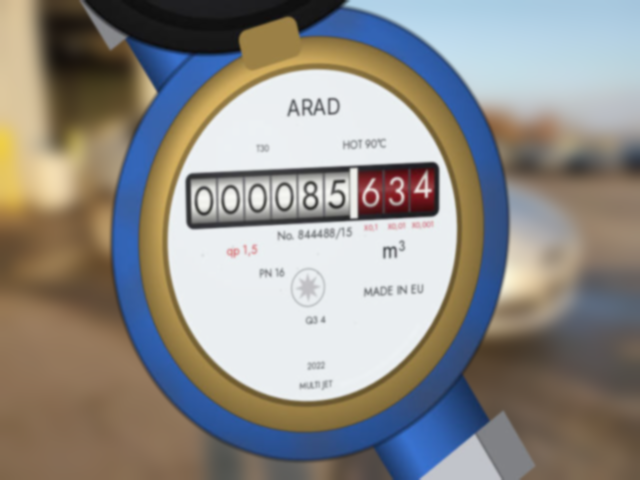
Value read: 85.634 m³
